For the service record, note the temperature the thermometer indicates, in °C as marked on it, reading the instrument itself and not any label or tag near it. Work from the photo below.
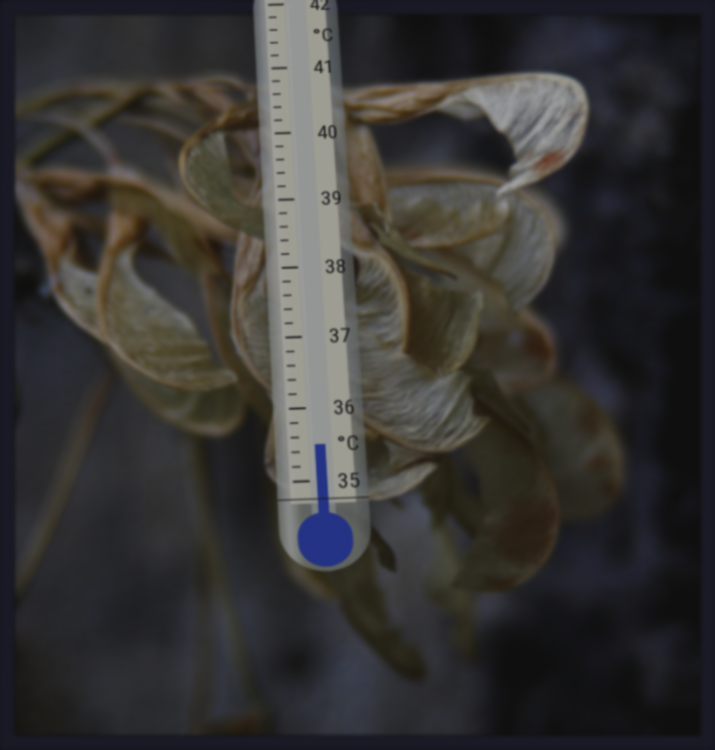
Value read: 35.5 °C
